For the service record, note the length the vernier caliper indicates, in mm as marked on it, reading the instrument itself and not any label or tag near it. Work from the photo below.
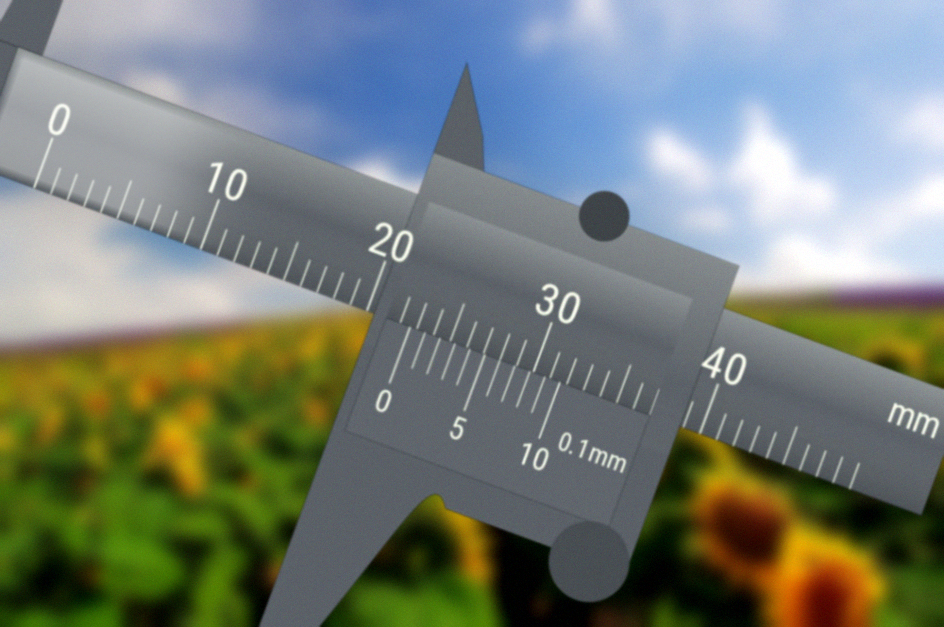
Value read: 22.6 mm
